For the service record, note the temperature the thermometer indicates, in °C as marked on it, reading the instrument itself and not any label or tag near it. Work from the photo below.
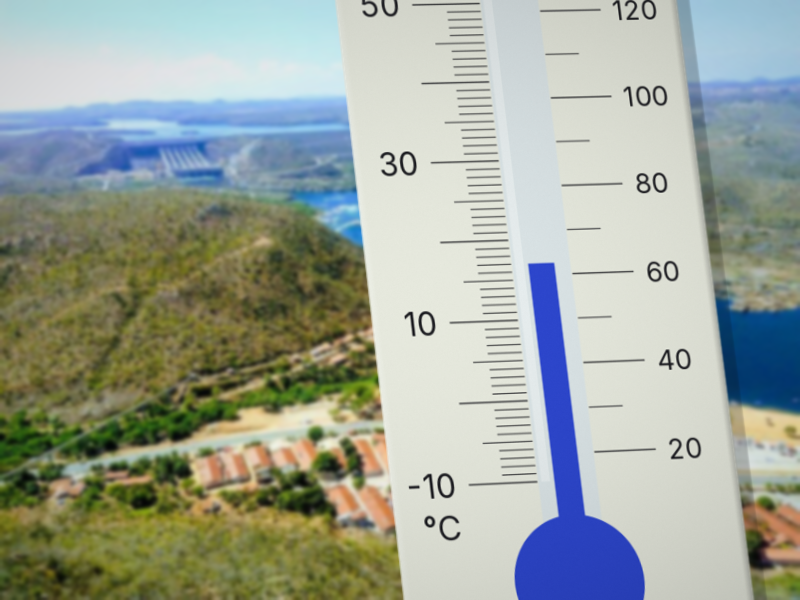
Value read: 17 °C
